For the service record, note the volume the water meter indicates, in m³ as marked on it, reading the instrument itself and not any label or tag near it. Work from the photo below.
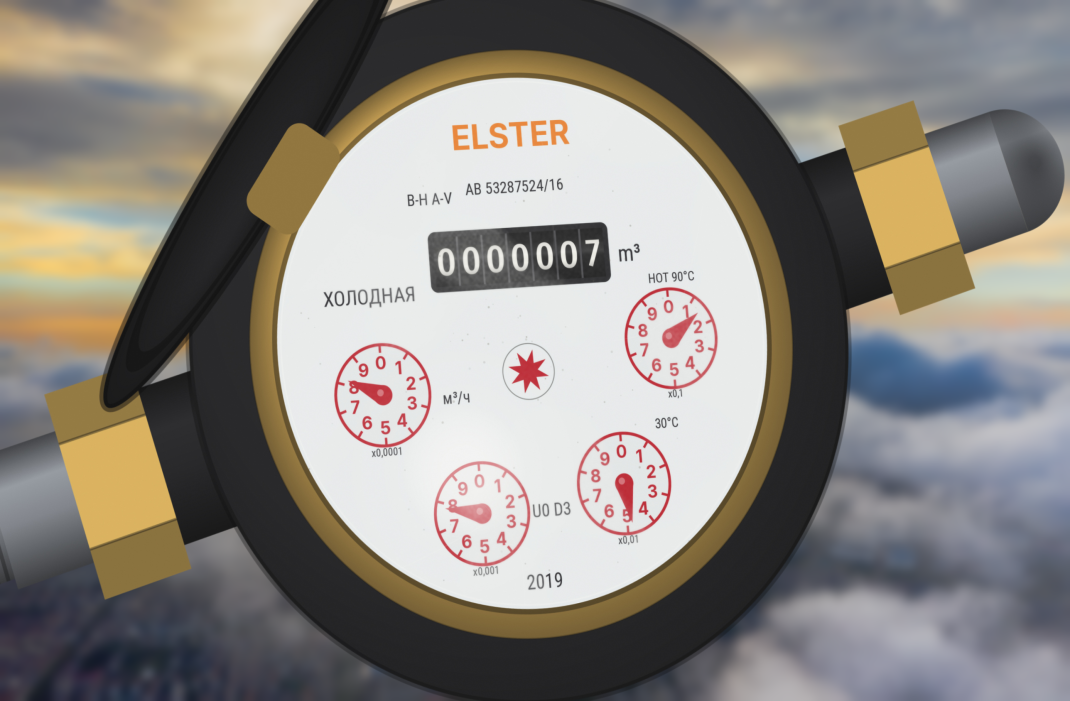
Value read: 7.1478 m³
